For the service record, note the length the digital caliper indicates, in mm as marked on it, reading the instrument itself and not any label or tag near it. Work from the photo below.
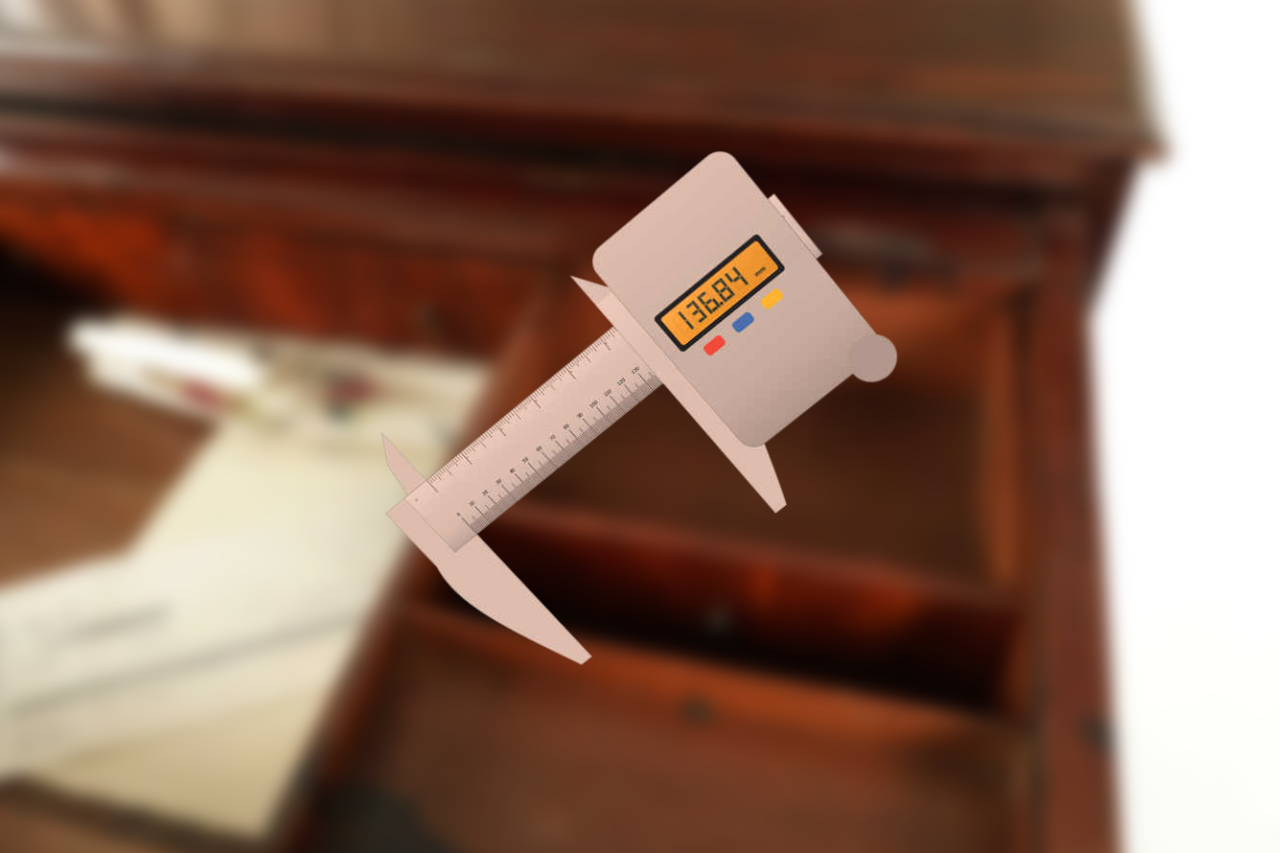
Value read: 136.84 mm
